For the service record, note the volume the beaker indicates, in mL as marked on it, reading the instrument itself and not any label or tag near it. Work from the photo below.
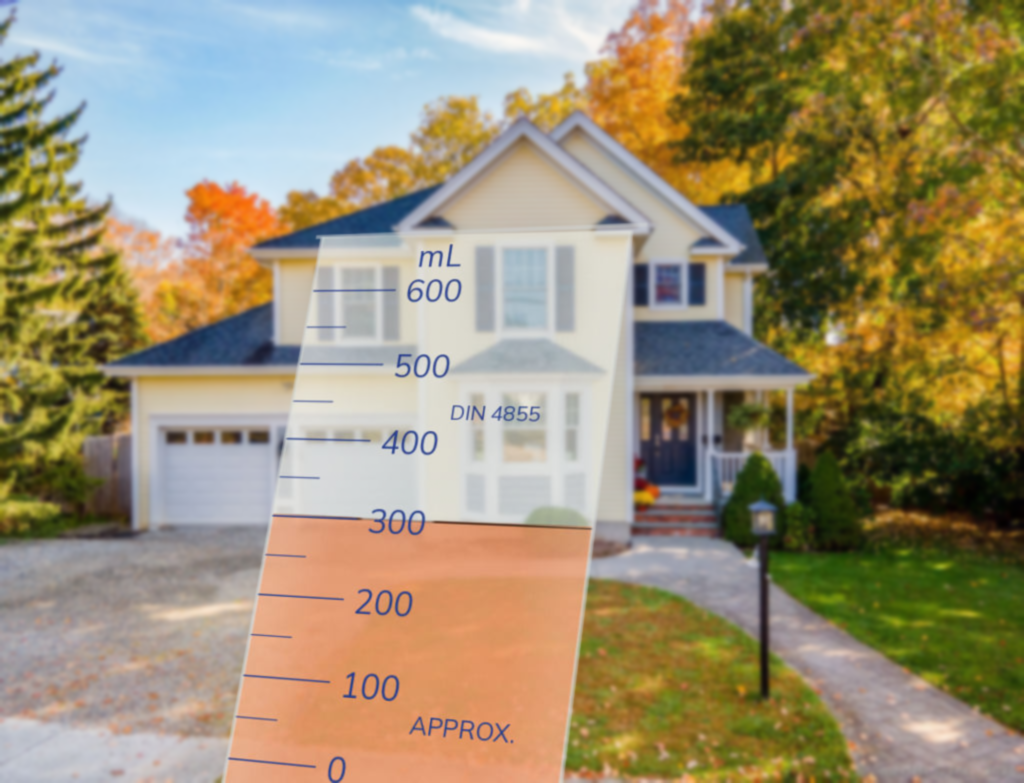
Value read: 300 mL
